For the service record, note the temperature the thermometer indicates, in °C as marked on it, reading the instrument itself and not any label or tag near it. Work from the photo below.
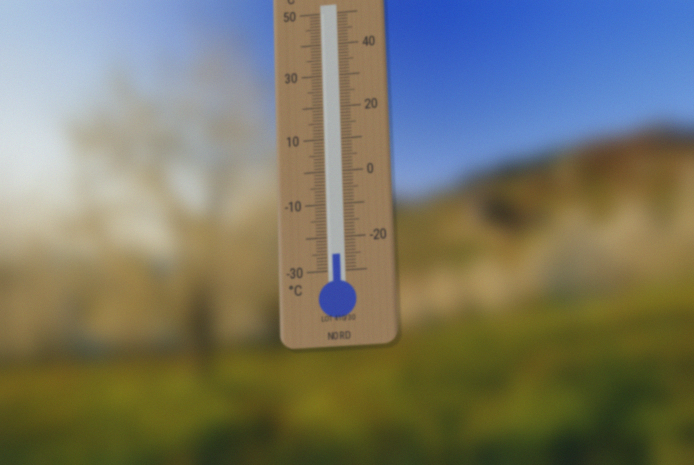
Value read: -25 °C
